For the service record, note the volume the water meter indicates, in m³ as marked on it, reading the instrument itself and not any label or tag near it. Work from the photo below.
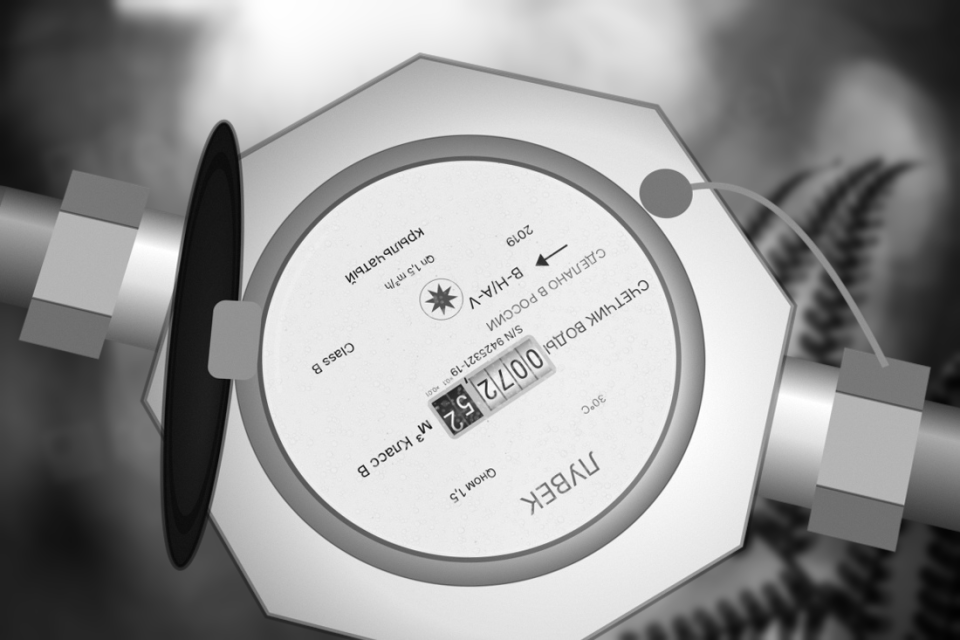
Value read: 72.52 m³
